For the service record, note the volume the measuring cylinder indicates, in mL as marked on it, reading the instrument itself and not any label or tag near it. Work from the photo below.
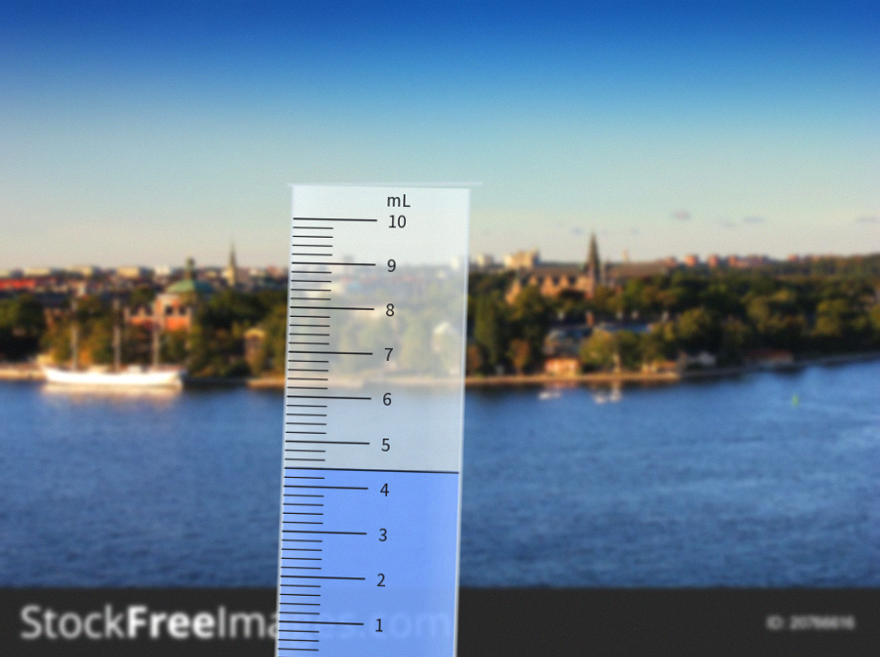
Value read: 4.4 mL
